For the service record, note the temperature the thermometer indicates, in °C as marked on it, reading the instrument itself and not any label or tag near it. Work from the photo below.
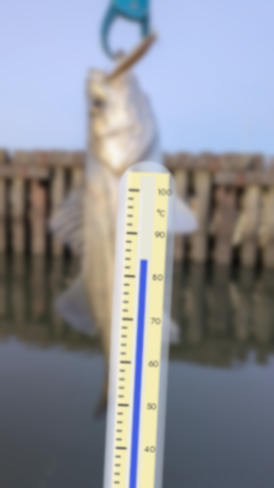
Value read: 84 °C
